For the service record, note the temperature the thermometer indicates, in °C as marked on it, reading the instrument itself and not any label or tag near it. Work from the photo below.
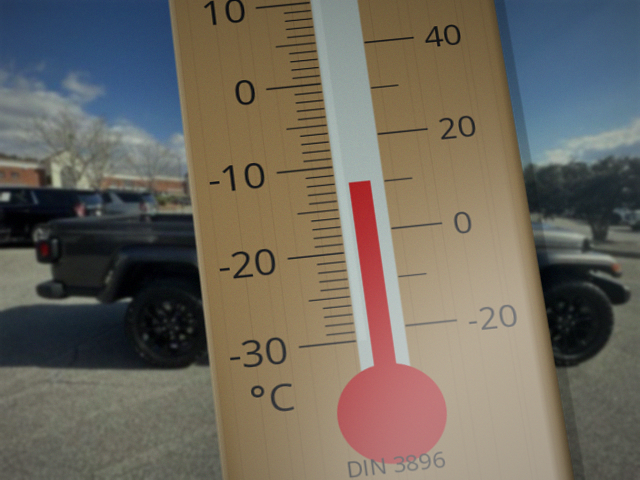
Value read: -12 °C
